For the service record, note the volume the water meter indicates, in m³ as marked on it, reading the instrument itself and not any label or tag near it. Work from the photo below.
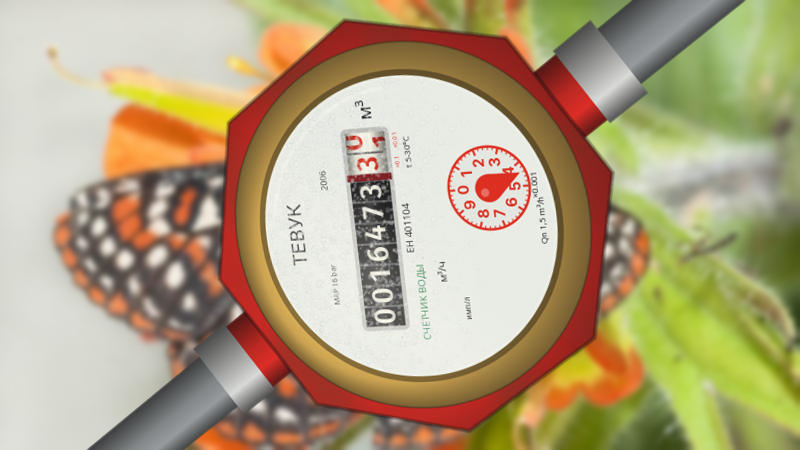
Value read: 16473.304 m³
